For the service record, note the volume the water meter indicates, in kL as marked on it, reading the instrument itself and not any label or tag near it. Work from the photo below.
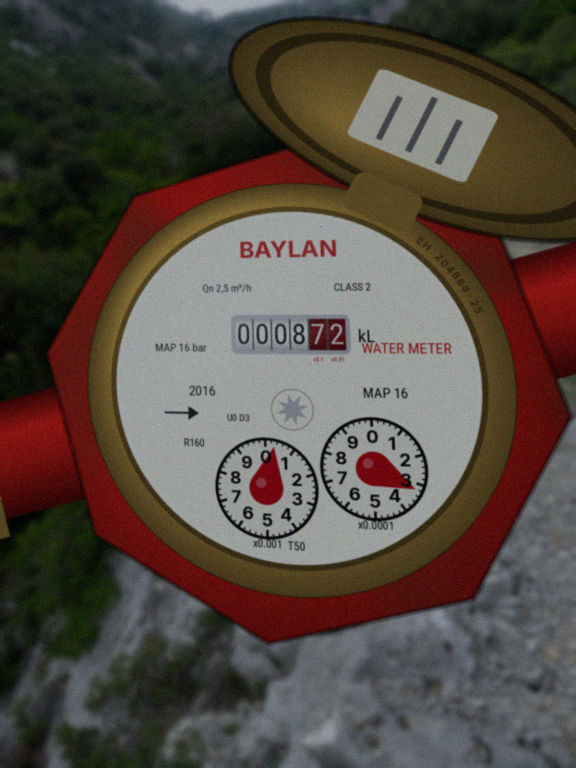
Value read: 8.7203 kL
